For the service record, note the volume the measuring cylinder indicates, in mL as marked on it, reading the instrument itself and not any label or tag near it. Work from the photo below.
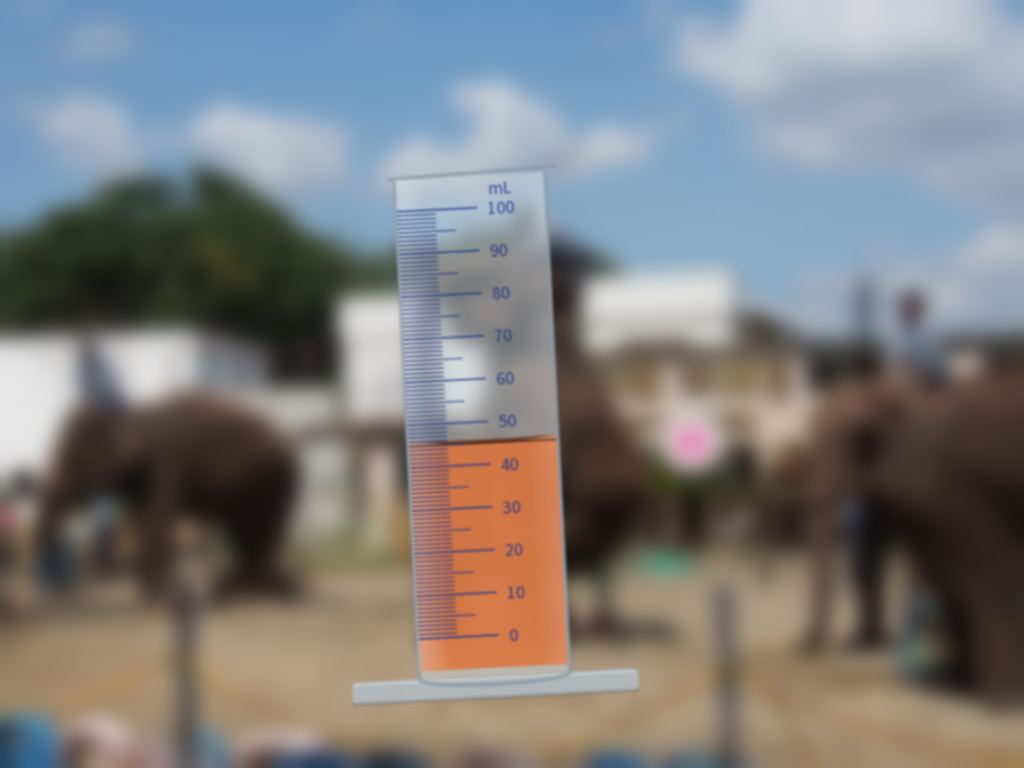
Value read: 45 mL
